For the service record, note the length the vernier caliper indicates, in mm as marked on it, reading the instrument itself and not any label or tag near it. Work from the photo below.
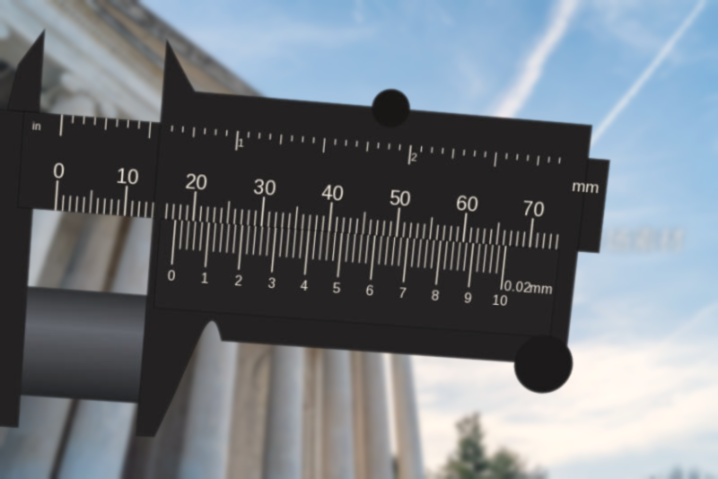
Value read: 17.4 mm
